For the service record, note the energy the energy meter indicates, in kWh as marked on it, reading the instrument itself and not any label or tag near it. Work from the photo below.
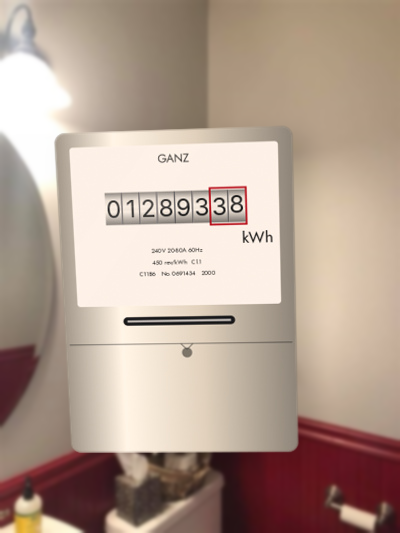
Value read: 12893.38 kWh
